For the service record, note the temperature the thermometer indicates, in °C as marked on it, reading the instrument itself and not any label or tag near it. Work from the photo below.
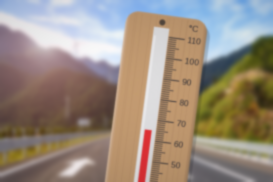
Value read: 65 °C
